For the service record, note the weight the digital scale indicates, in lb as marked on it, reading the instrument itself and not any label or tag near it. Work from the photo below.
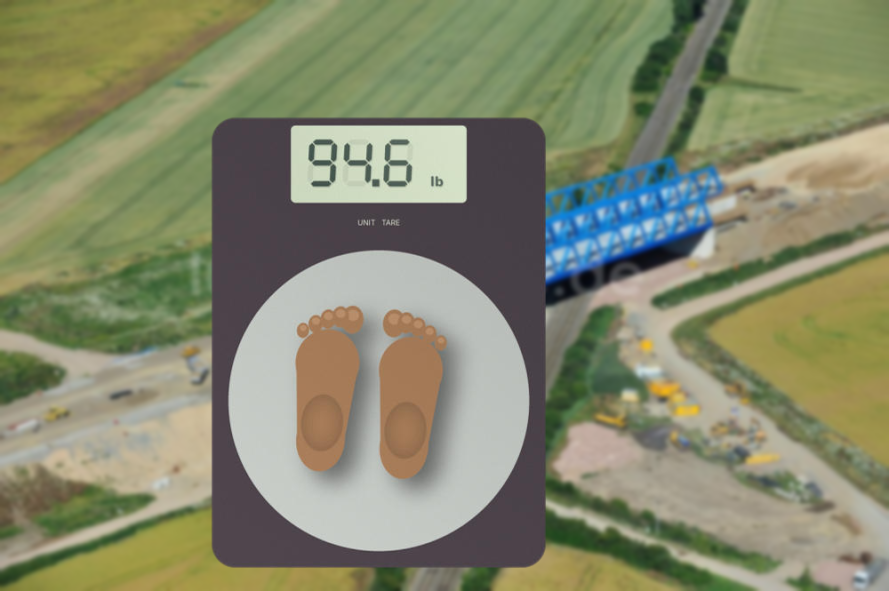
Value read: 94.6 lb
